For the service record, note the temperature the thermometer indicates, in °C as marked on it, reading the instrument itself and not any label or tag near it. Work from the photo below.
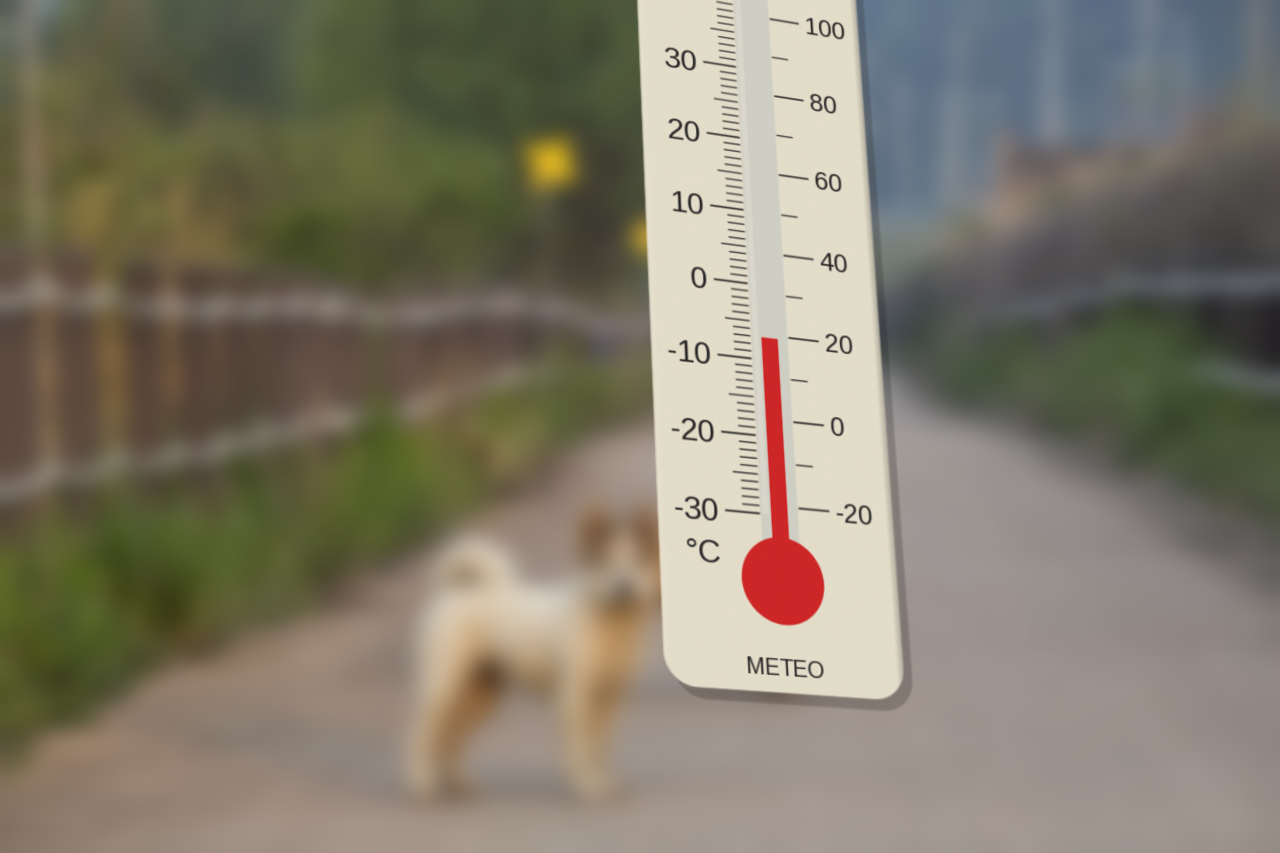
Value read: -7 °C
